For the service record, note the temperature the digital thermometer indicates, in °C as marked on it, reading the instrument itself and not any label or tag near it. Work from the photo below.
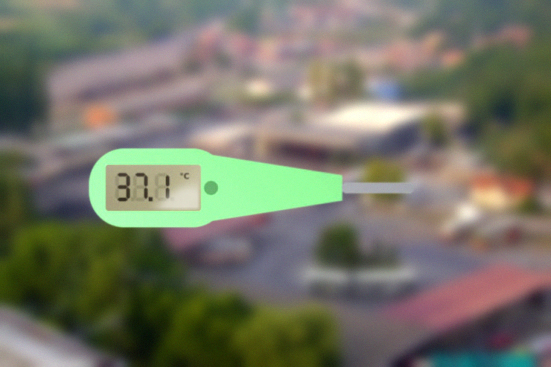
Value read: 37.1 °C
